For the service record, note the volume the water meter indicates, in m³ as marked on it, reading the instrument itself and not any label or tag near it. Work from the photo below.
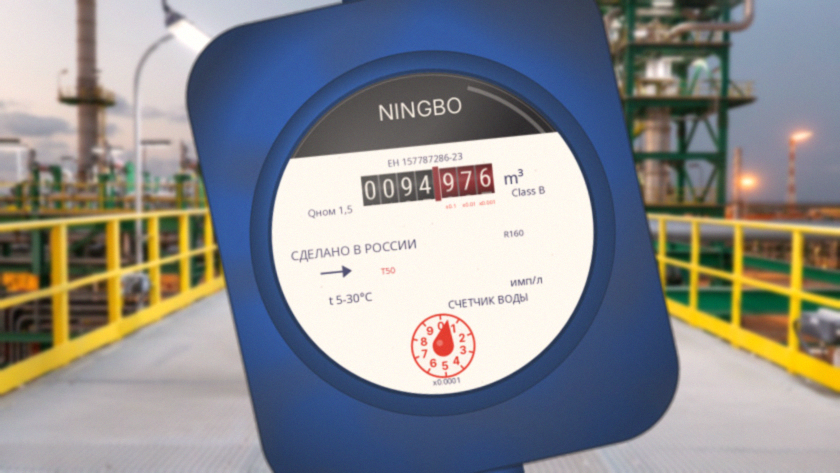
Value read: 94.9760 m³
